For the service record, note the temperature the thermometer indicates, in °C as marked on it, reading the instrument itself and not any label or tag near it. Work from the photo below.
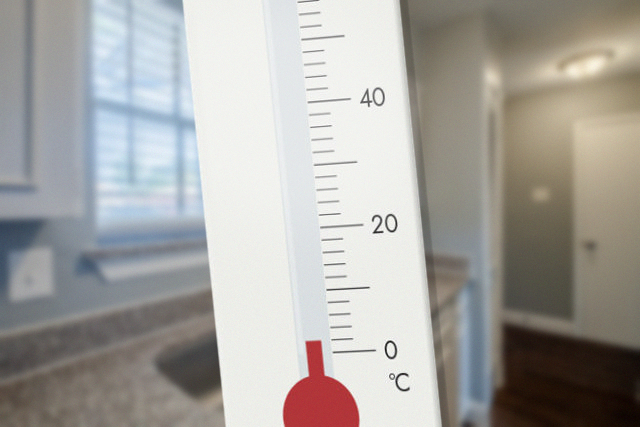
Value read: 2 °C
